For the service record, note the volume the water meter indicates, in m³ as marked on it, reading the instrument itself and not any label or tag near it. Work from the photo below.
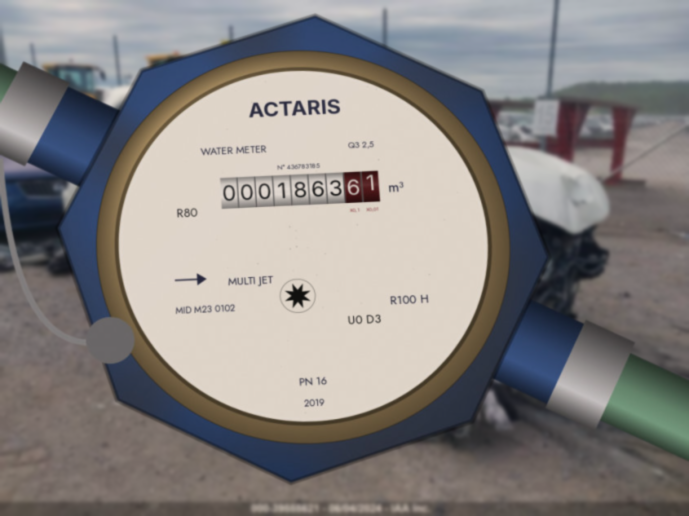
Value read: 1863.61 m³
